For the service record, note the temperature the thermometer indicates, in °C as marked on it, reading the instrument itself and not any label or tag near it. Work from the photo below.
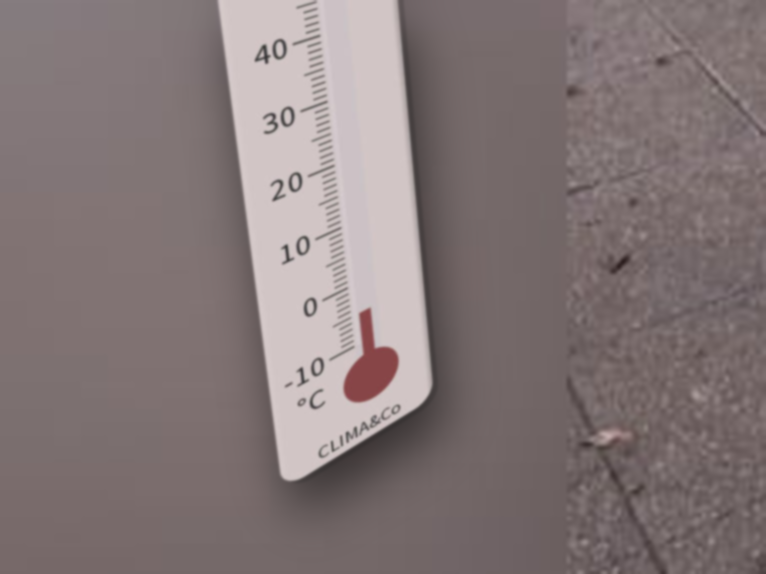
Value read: -5 °C
